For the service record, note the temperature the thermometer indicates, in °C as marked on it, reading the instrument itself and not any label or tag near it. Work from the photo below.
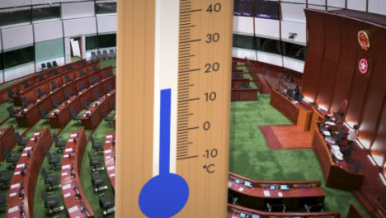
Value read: 15 °C
